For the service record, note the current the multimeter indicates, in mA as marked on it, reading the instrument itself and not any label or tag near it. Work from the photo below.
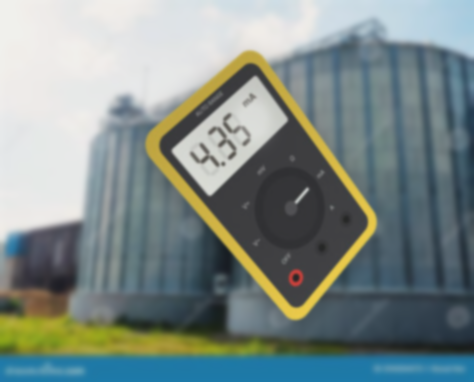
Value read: 4.35 mA
